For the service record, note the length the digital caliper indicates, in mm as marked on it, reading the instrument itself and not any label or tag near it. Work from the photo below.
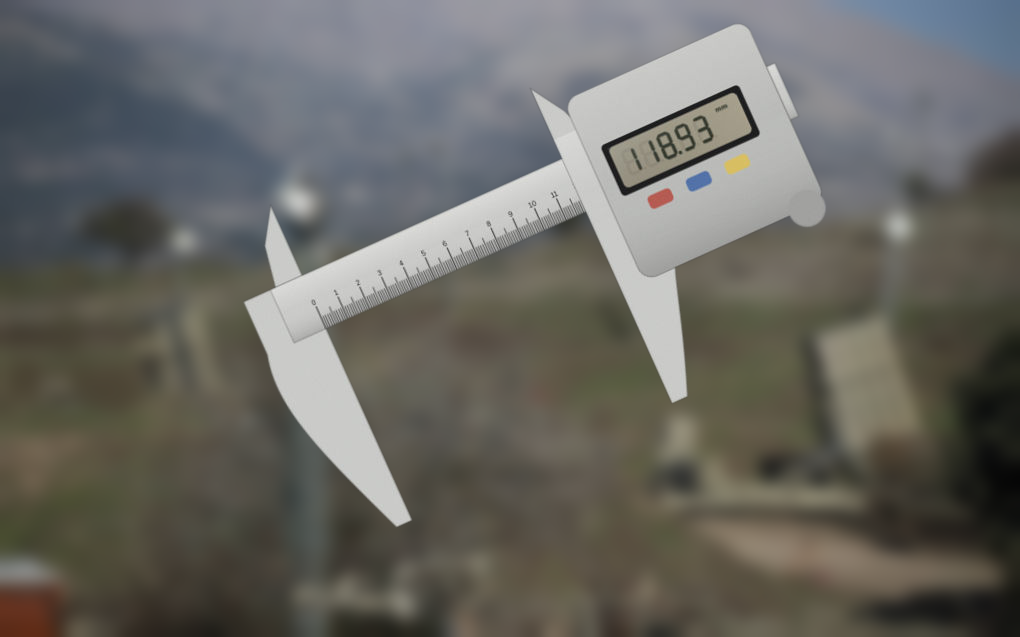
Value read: 118.93 mm
